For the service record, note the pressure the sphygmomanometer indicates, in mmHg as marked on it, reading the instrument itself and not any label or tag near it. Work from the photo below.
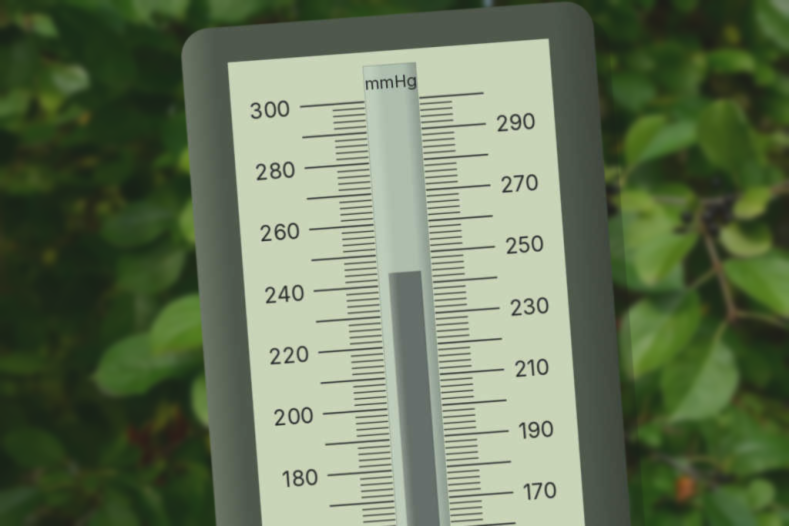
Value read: 244 mmHg
